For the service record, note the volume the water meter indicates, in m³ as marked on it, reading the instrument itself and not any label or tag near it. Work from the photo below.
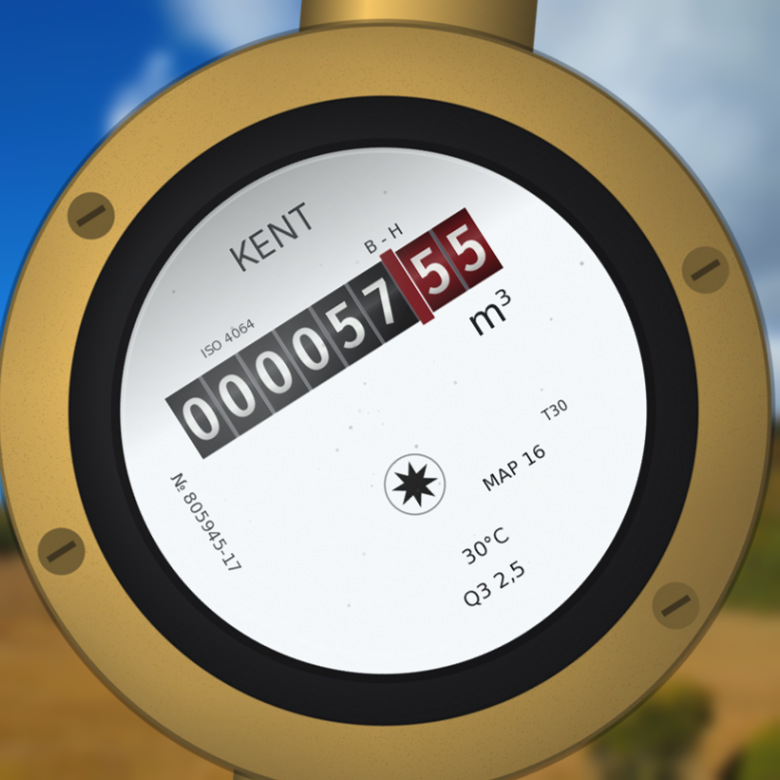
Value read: 57.55 m³
